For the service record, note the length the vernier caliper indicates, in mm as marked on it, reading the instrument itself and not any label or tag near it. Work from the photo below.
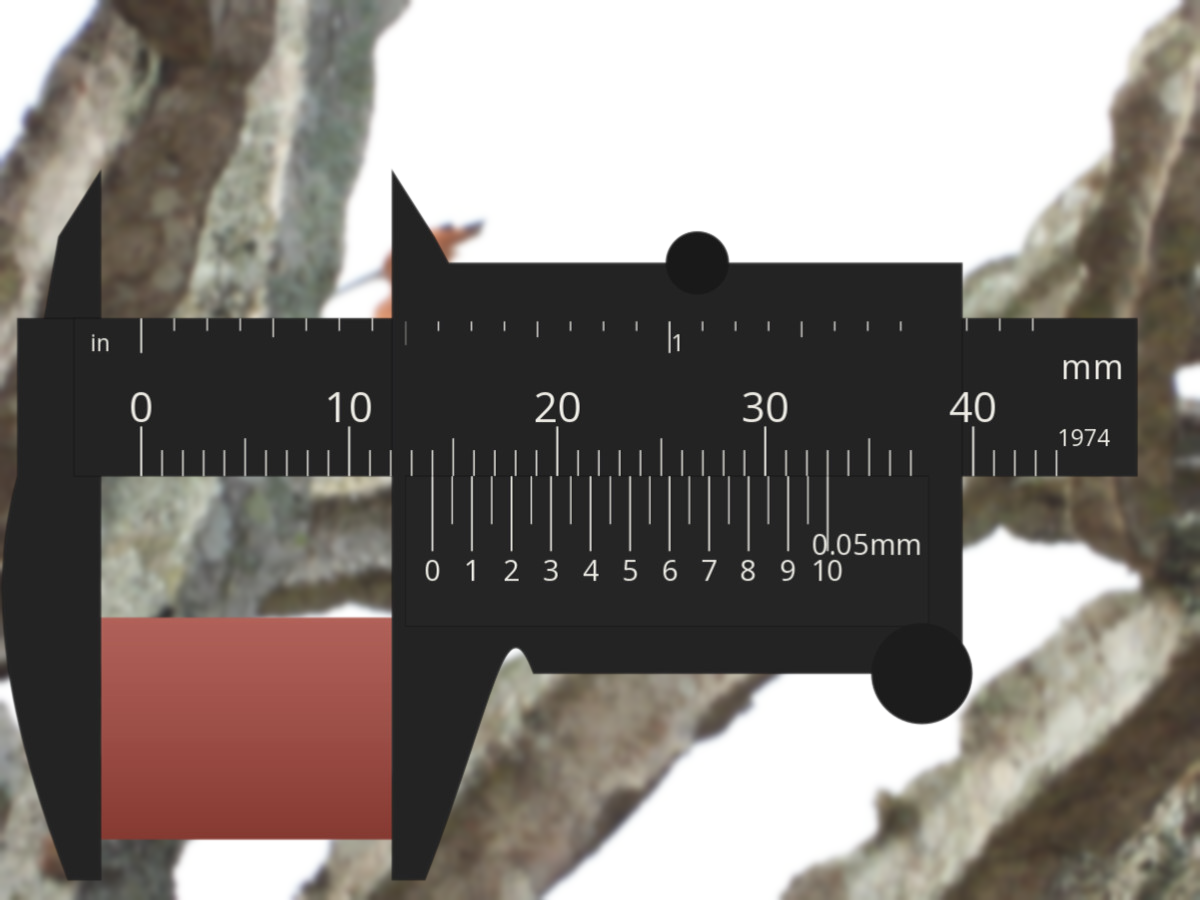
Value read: 14.0 mm
